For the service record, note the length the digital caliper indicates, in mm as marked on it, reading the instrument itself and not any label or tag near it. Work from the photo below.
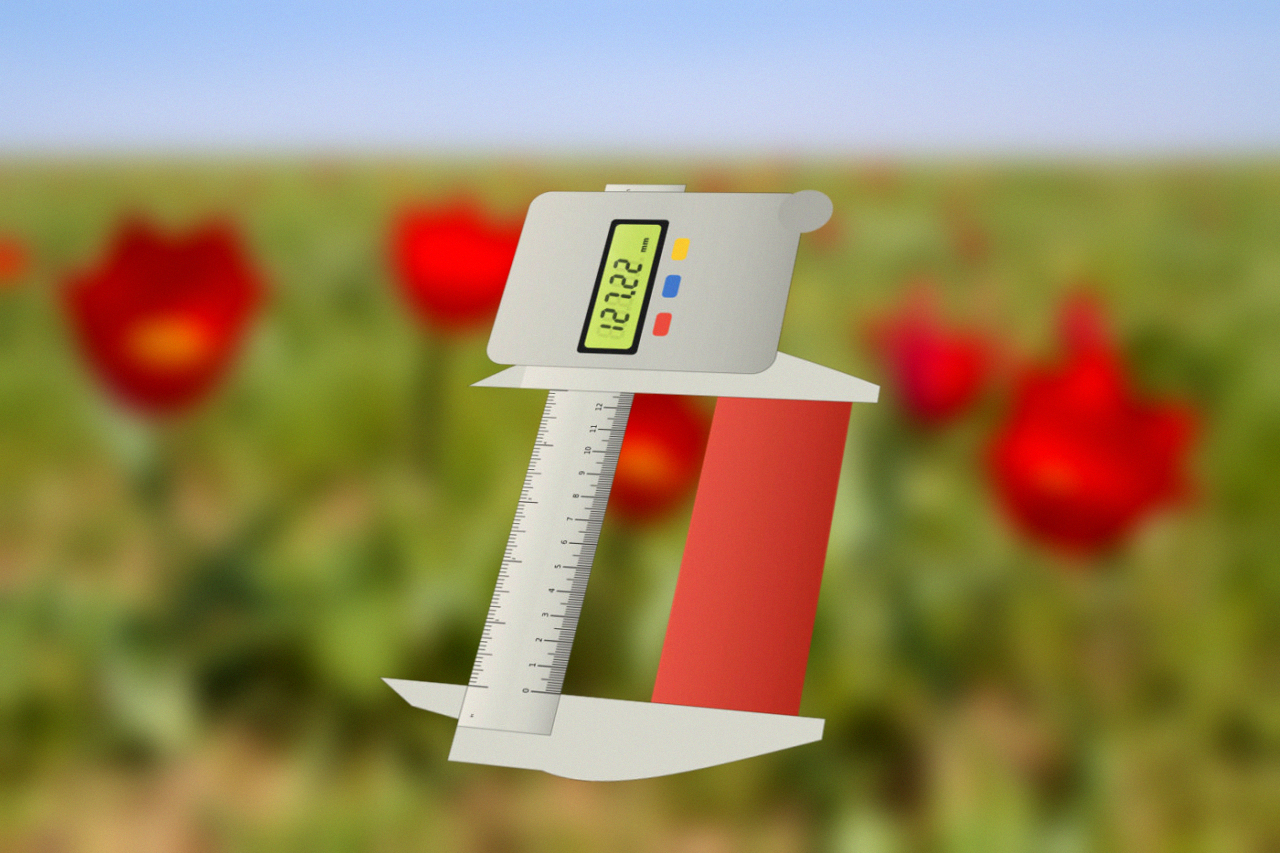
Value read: 127.22 mm
